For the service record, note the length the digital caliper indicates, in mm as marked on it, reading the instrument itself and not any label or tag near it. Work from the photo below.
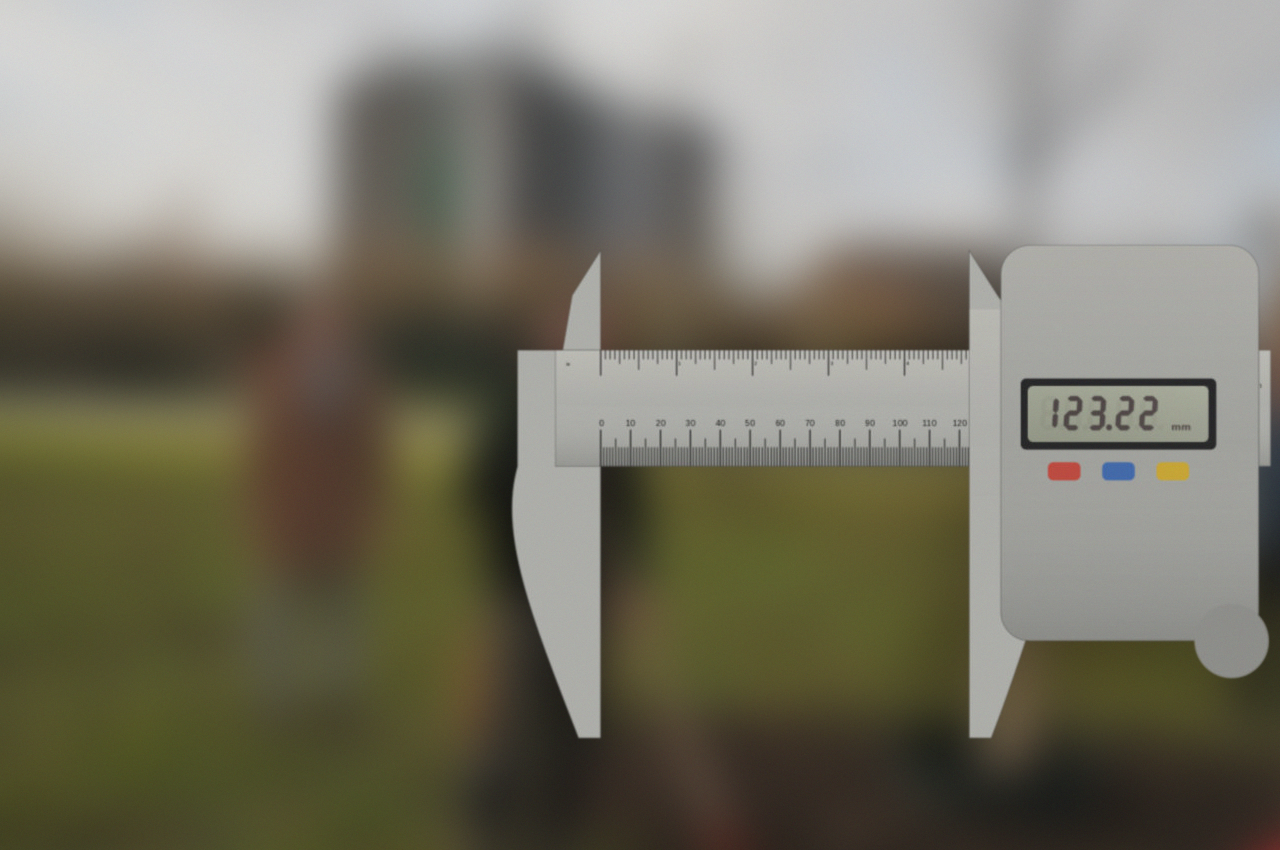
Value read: 123.22 mm
